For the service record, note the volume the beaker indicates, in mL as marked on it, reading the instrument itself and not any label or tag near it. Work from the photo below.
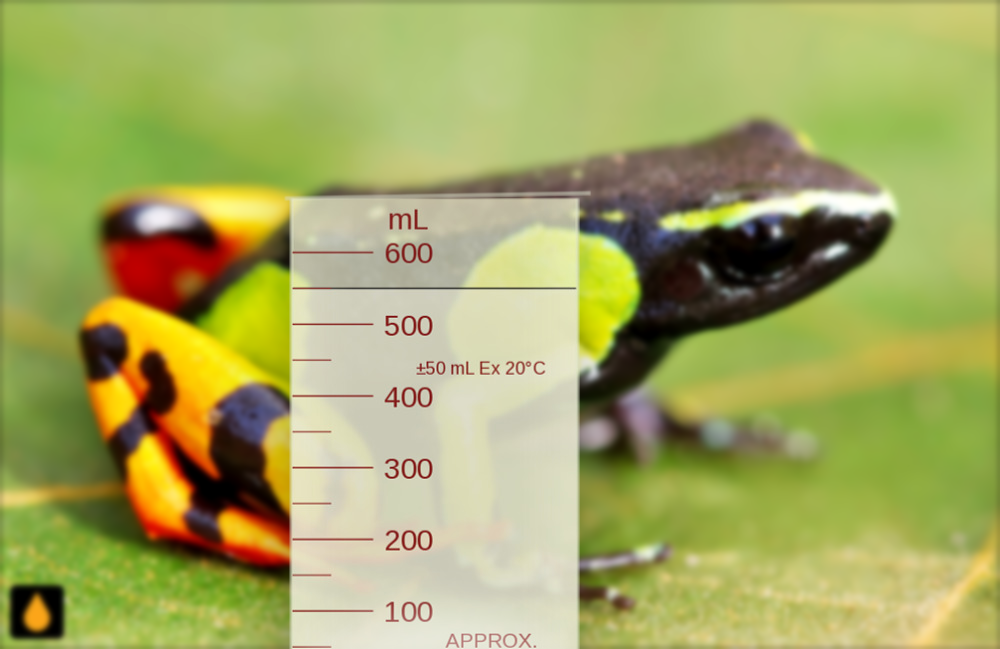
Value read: 550 mL
